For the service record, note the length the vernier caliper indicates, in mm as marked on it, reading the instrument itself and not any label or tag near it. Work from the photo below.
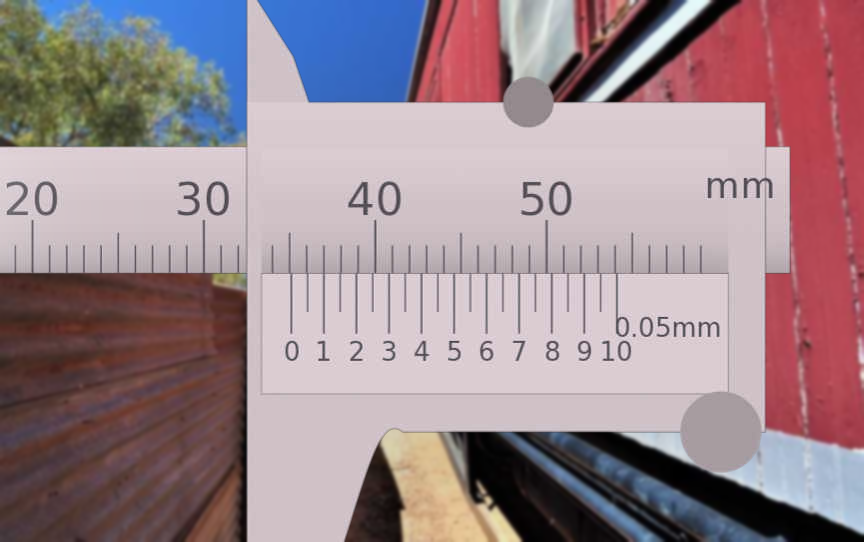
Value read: 35.1 mm
